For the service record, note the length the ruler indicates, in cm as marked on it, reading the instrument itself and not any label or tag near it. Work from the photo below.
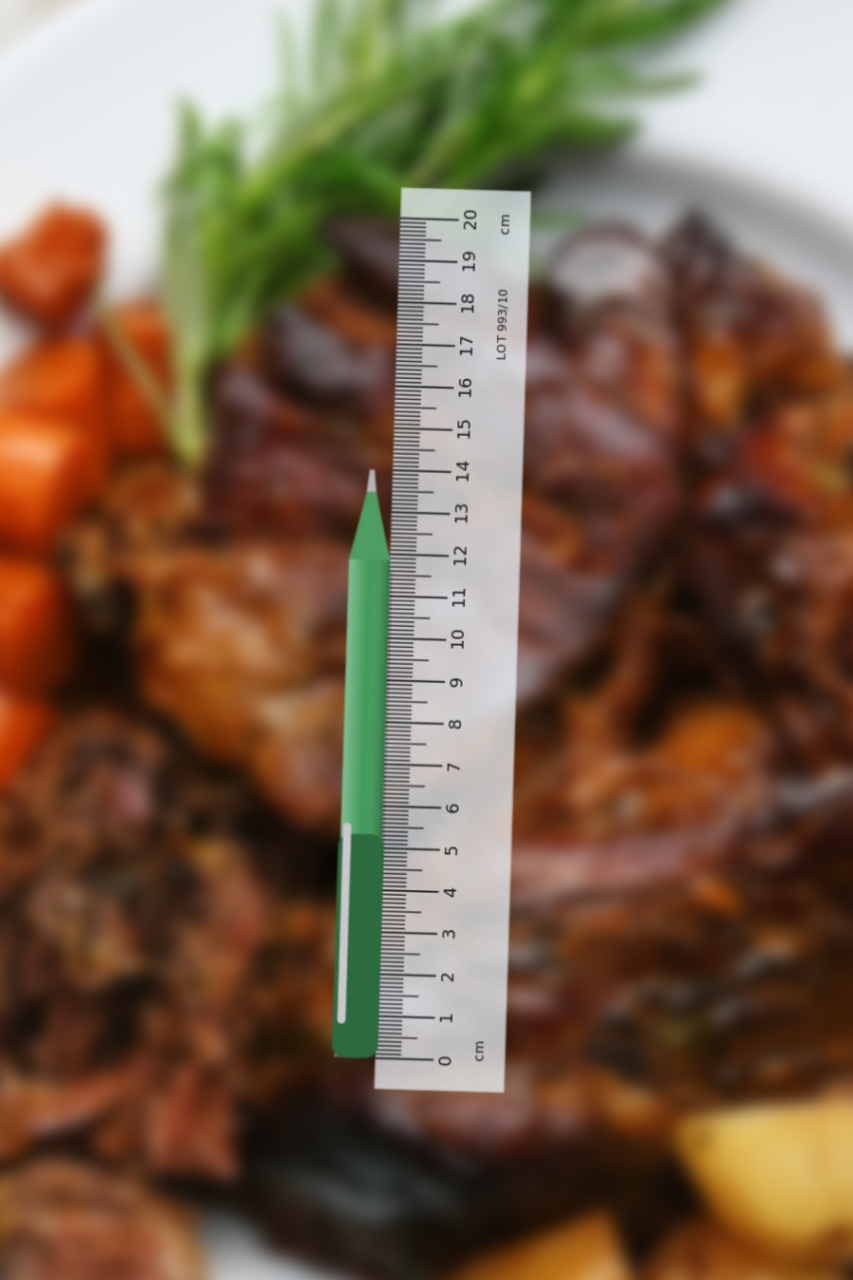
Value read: 14 cm
